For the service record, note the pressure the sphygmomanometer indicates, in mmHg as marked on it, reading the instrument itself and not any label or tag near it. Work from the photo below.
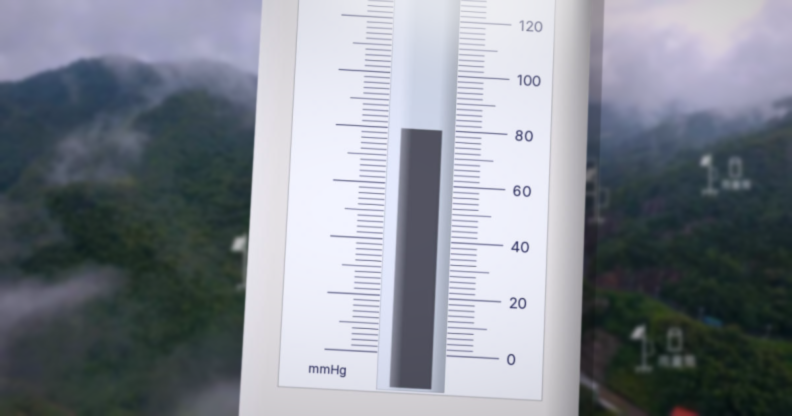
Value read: 80 mmHg
